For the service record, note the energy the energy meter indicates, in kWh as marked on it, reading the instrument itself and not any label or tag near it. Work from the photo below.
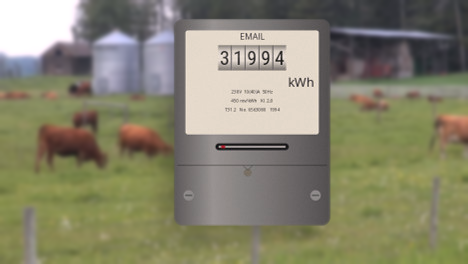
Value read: 31994 kWh
